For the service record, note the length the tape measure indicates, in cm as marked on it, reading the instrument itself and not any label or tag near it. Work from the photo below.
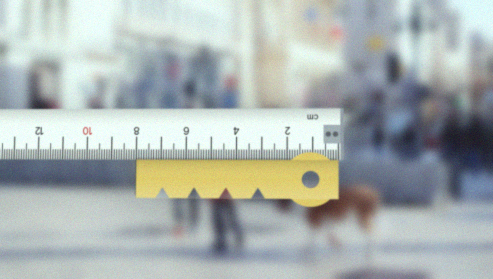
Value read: 8 cm
